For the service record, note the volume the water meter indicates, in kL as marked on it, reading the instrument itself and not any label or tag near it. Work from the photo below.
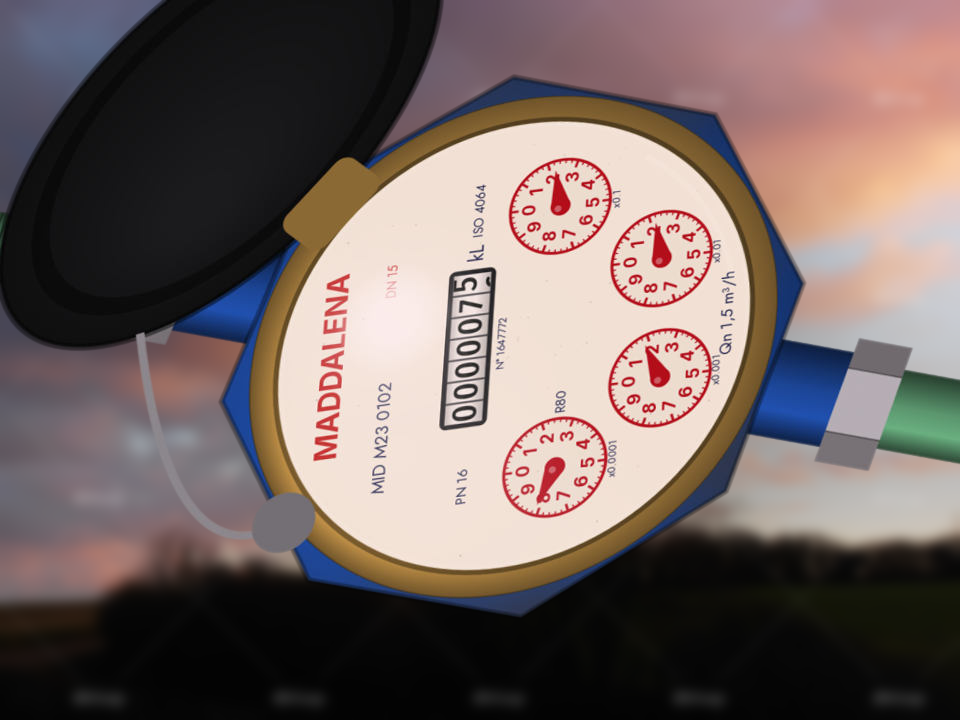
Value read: 75.2218 kL
